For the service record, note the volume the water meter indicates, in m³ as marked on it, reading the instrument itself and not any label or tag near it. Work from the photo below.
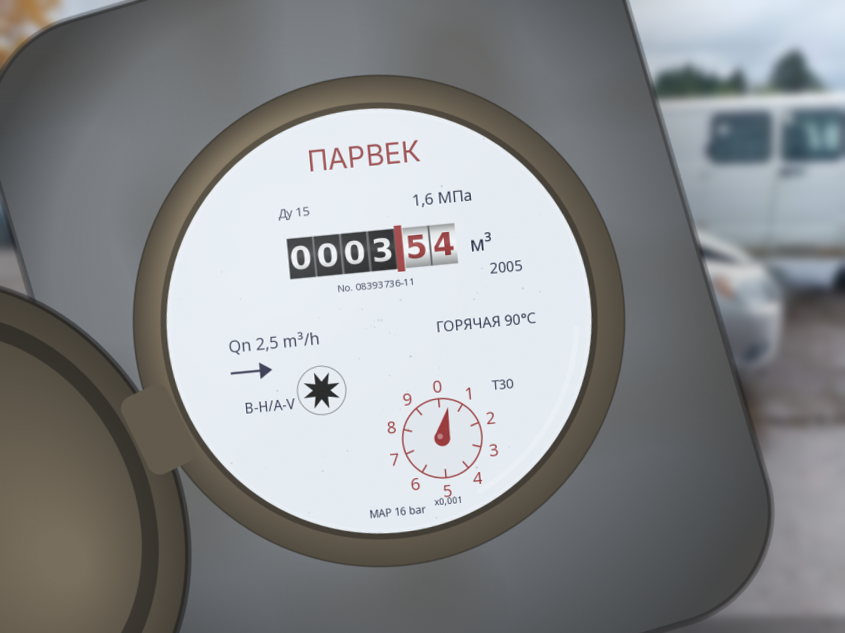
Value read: 3.540 m³
